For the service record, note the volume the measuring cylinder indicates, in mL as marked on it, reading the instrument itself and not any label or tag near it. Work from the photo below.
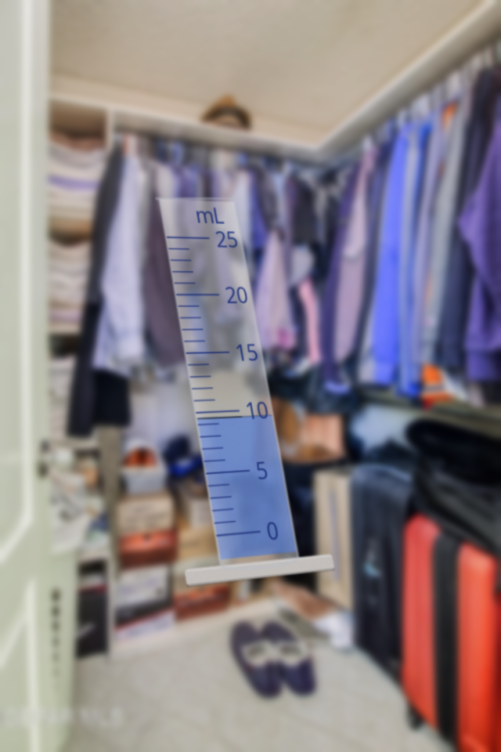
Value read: 9.5 mL
